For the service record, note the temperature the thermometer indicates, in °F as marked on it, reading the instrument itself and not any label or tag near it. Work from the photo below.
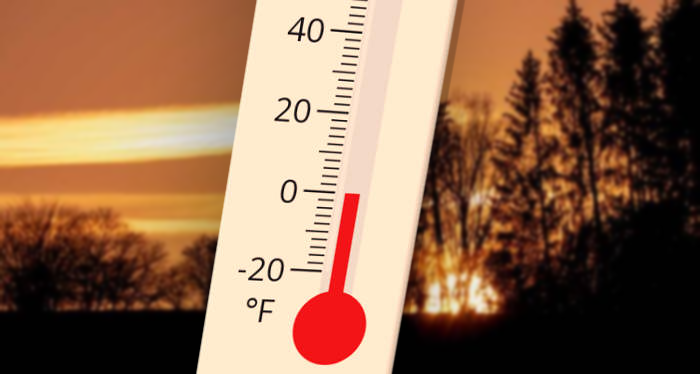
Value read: 0 °F
